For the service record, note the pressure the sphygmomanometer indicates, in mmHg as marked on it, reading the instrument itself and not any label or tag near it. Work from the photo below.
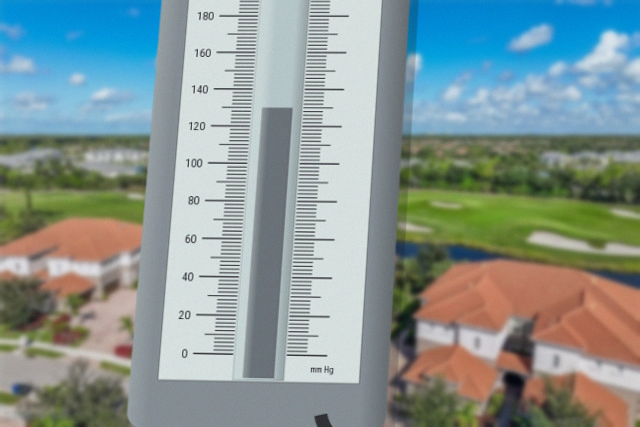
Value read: 130 mmHg
